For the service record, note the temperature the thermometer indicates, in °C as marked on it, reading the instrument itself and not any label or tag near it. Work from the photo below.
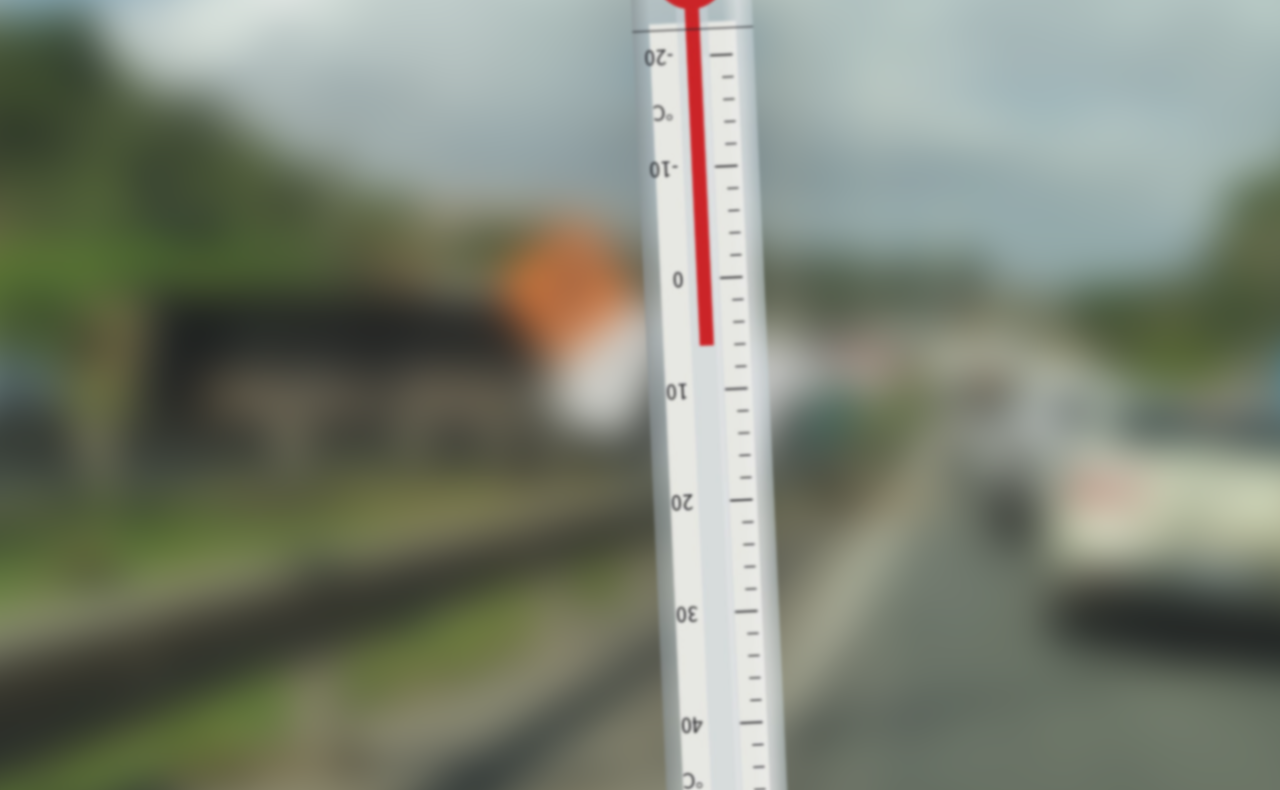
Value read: 6 °C
